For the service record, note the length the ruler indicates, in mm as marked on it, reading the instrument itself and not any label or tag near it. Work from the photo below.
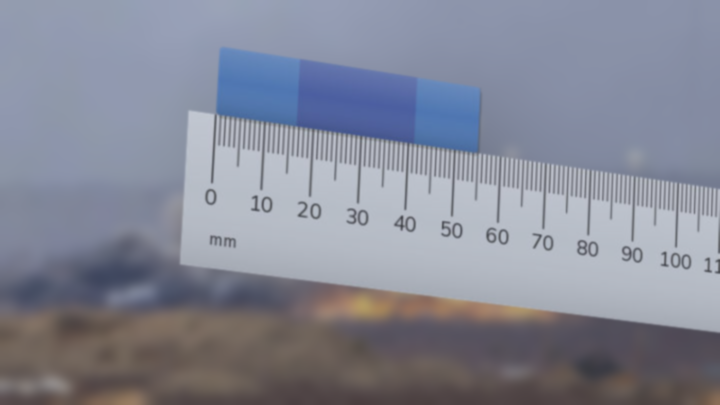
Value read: 55 mm
